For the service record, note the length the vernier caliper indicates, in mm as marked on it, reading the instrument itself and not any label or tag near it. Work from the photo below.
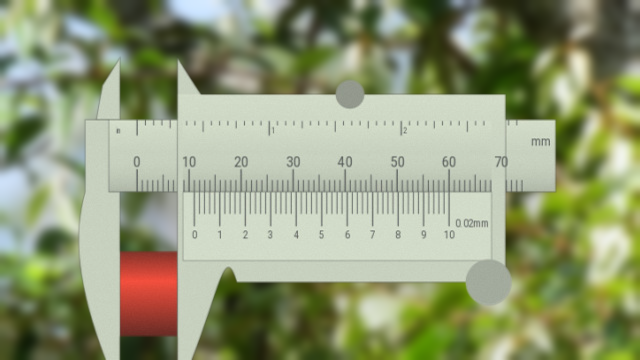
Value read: 11.0 mm
